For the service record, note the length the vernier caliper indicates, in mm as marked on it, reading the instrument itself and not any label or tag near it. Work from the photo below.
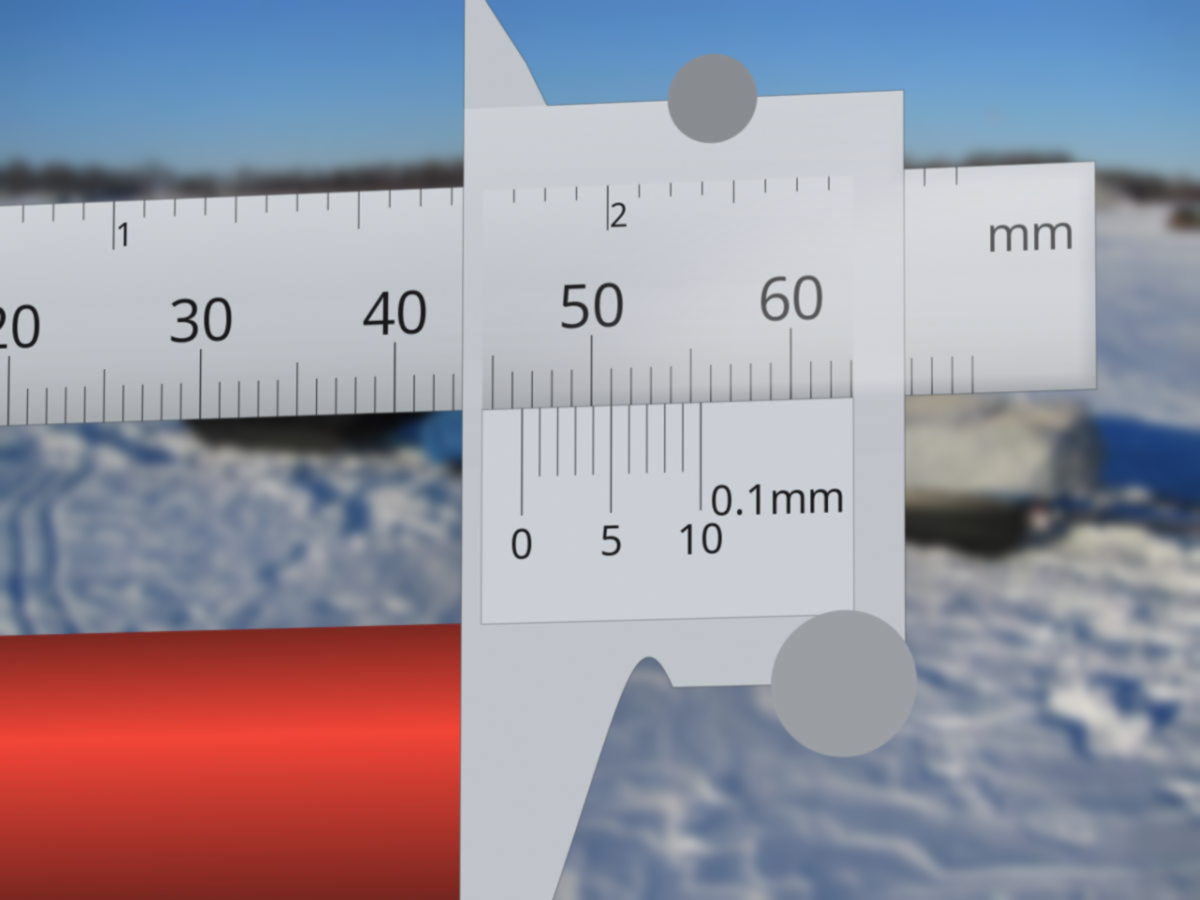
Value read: 46.5 mm
